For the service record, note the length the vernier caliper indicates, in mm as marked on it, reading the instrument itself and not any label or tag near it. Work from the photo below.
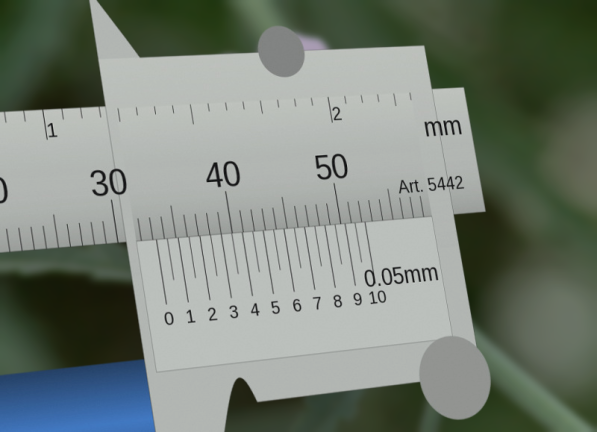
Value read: 33.3 mm
